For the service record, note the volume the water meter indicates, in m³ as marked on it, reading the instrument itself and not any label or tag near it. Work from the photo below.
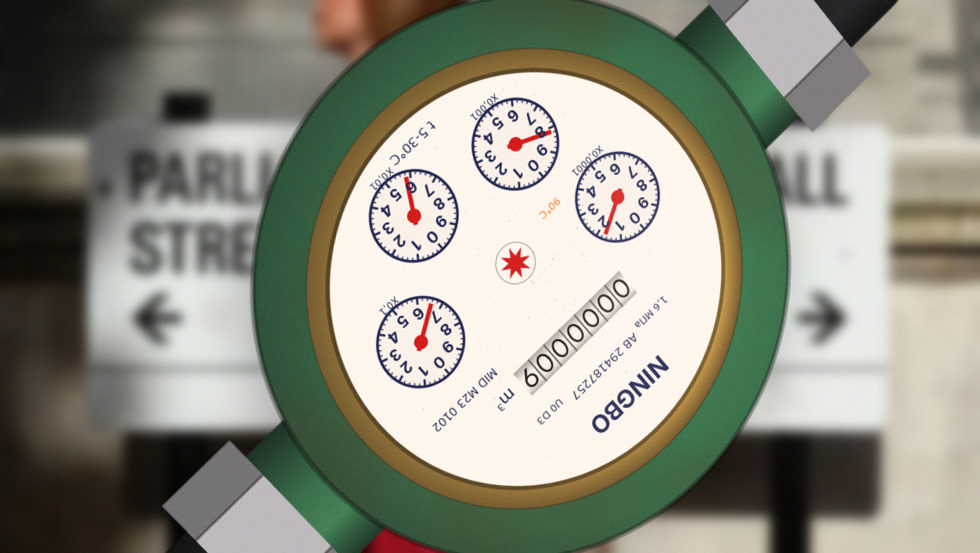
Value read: 9.6581 m³
